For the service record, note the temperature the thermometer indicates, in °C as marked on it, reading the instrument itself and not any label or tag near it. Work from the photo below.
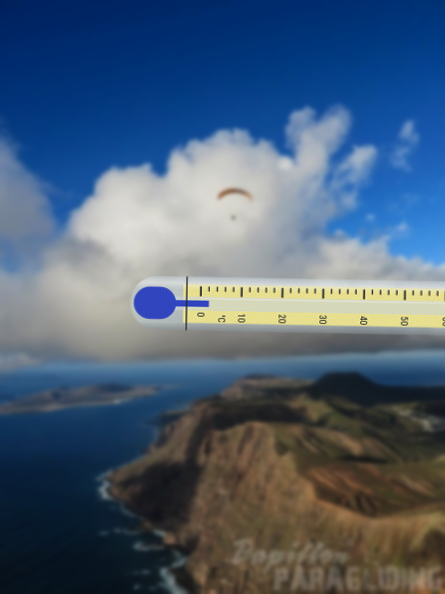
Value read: 2 °C
